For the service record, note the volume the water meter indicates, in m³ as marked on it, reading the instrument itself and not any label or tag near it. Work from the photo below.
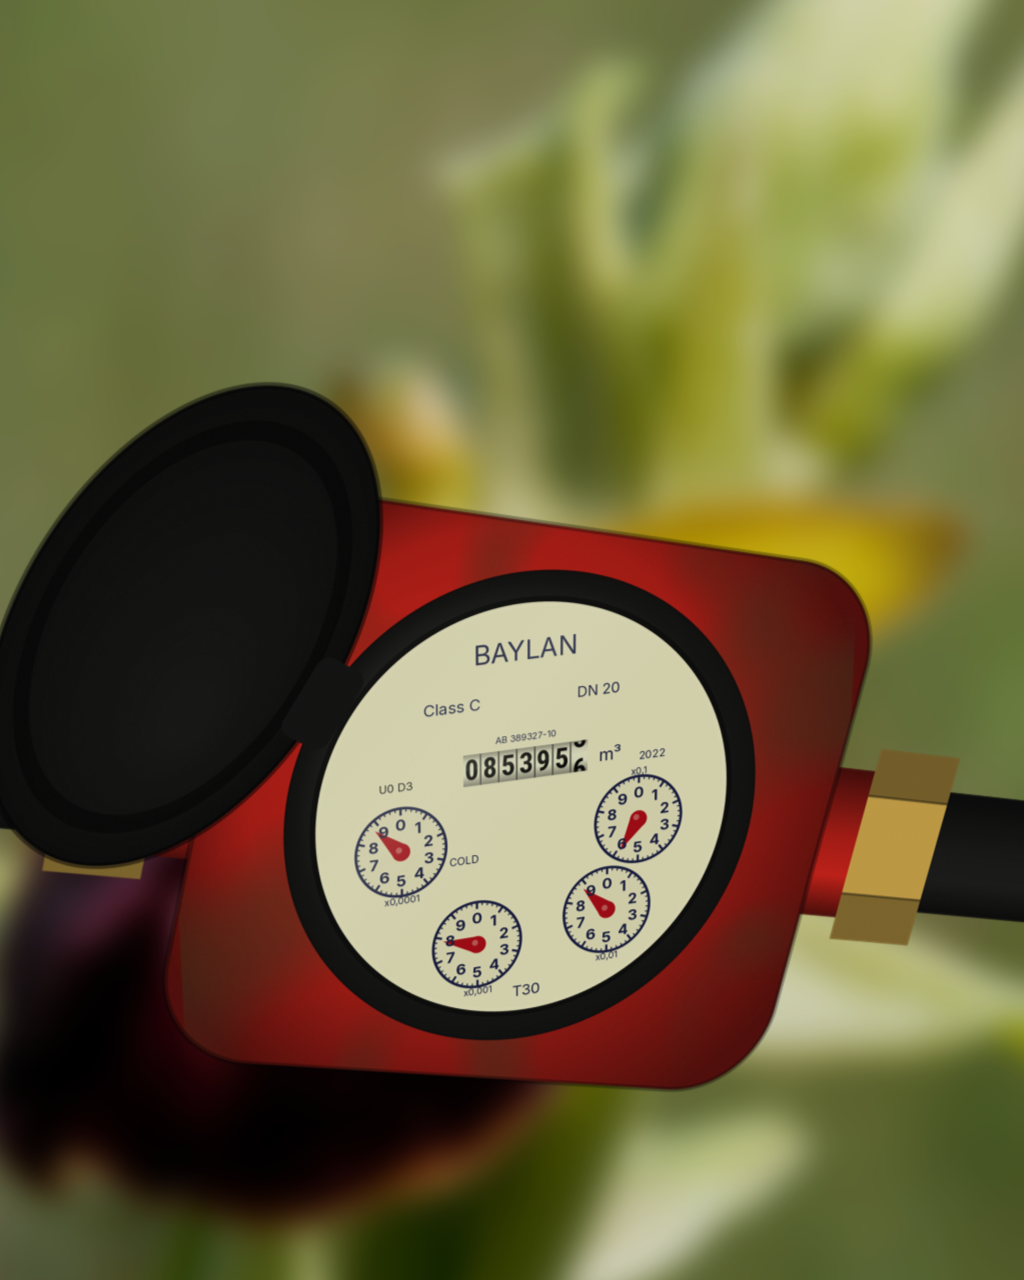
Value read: 853955.5878 m³
